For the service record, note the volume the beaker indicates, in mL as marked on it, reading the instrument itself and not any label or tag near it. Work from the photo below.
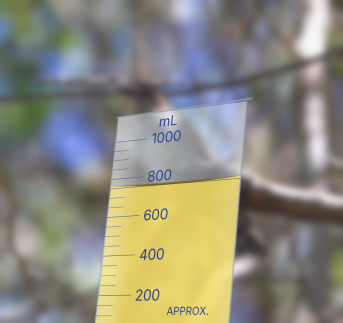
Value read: 750 mL
